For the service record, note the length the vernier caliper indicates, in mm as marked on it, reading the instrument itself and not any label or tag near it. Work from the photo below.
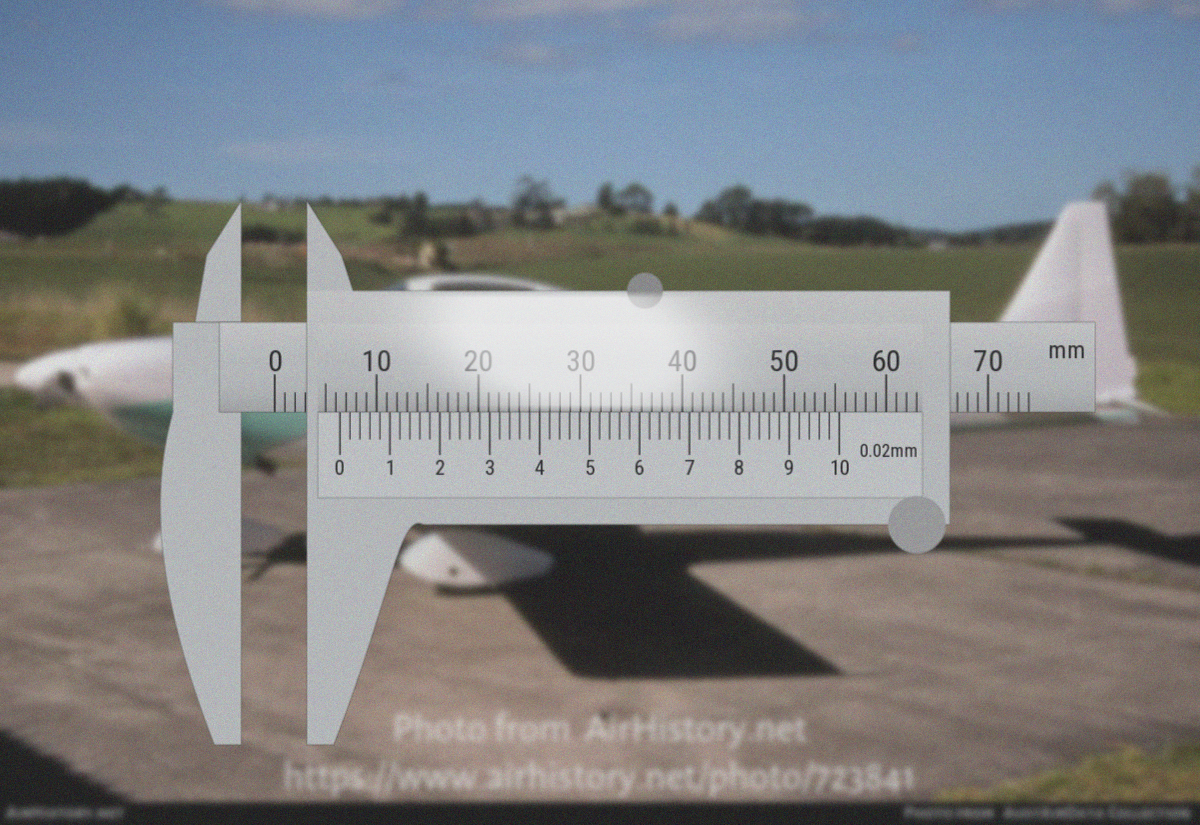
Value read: 6.4 mm
